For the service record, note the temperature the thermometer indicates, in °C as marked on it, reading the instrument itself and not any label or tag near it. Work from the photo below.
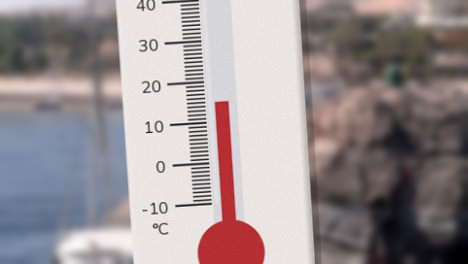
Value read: 15 °C
